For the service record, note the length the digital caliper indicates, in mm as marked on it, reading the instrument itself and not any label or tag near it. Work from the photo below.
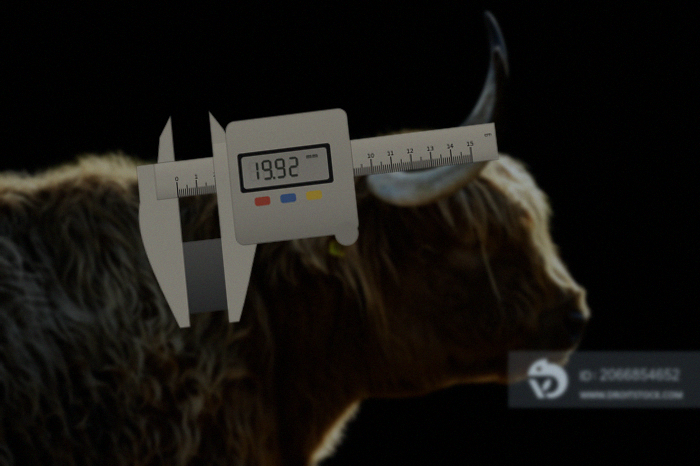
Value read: 19.92 mm
